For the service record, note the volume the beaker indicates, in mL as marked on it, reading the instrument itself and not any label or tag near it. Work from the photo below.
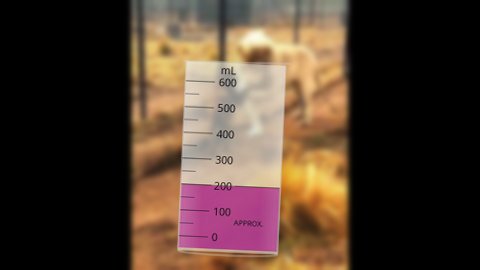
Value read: 200 mL
